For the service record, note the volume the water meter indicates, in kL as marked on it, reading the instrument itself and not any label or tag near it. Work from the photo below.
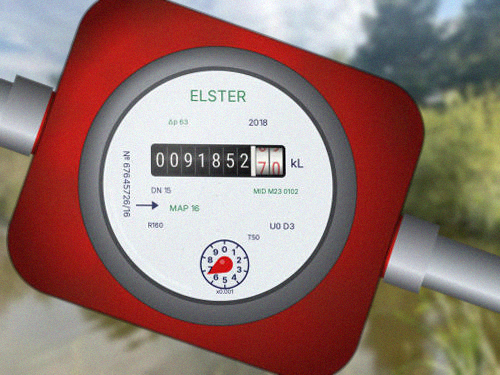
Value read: 91852.696 kL
